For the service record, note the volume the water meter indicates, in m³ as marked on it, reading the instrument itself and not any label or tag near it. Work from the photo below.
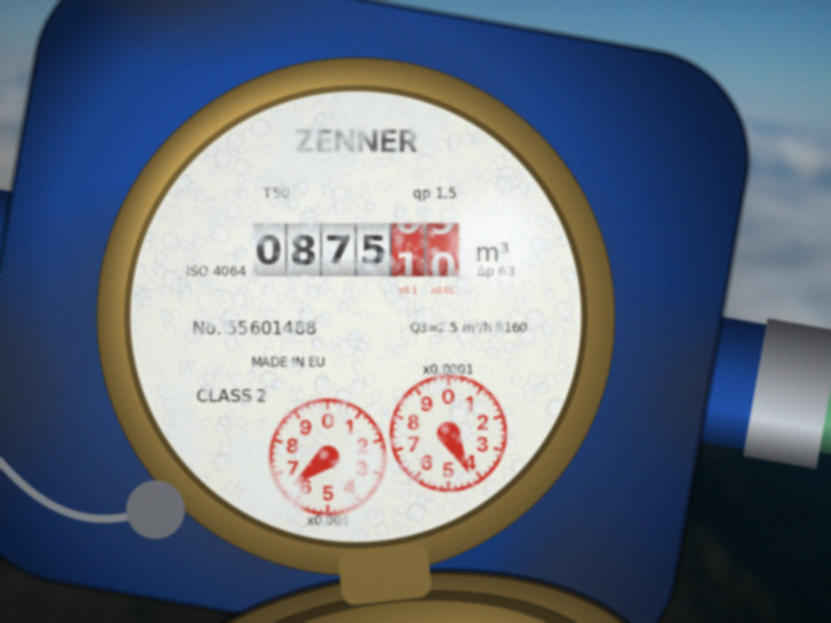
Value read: 875.0964 m³
